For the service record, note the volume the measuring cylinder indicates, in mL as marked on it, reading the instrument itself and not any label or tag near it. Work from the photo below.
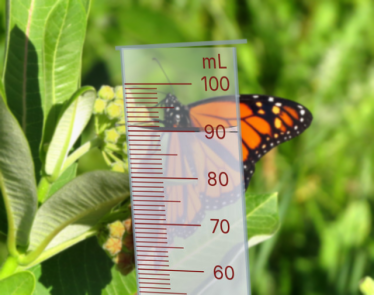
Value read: 90 mL
